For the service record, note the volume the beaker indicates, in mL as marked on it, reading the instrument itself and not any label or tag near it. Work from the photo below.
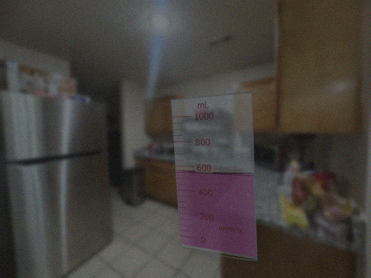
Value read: 550 mL
